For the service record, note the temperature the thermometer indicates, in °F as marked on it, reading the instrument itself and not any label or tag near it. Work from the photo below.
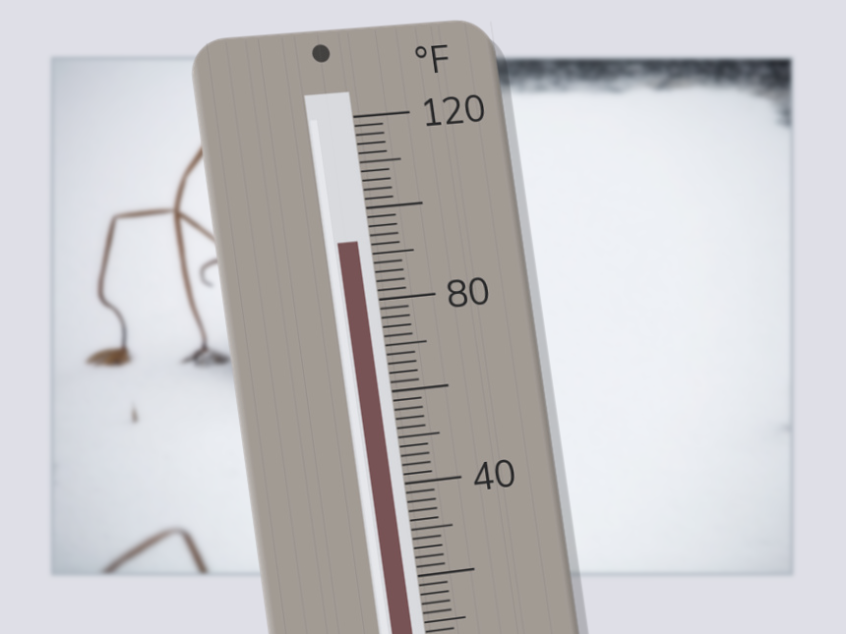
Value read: 93 °F
